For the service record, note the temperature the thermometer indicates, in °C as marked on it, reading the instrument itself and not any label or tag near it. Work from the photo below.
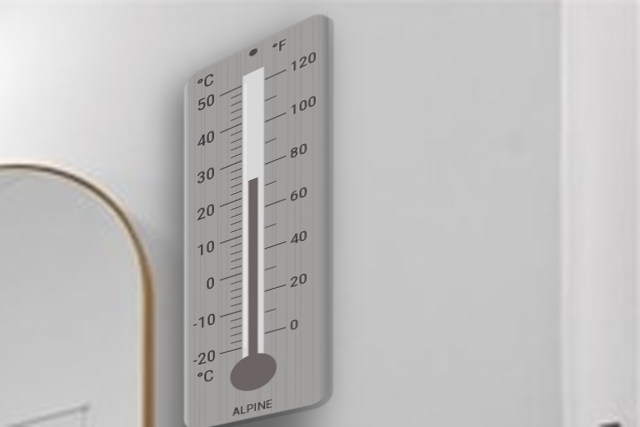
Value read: 24 °C
